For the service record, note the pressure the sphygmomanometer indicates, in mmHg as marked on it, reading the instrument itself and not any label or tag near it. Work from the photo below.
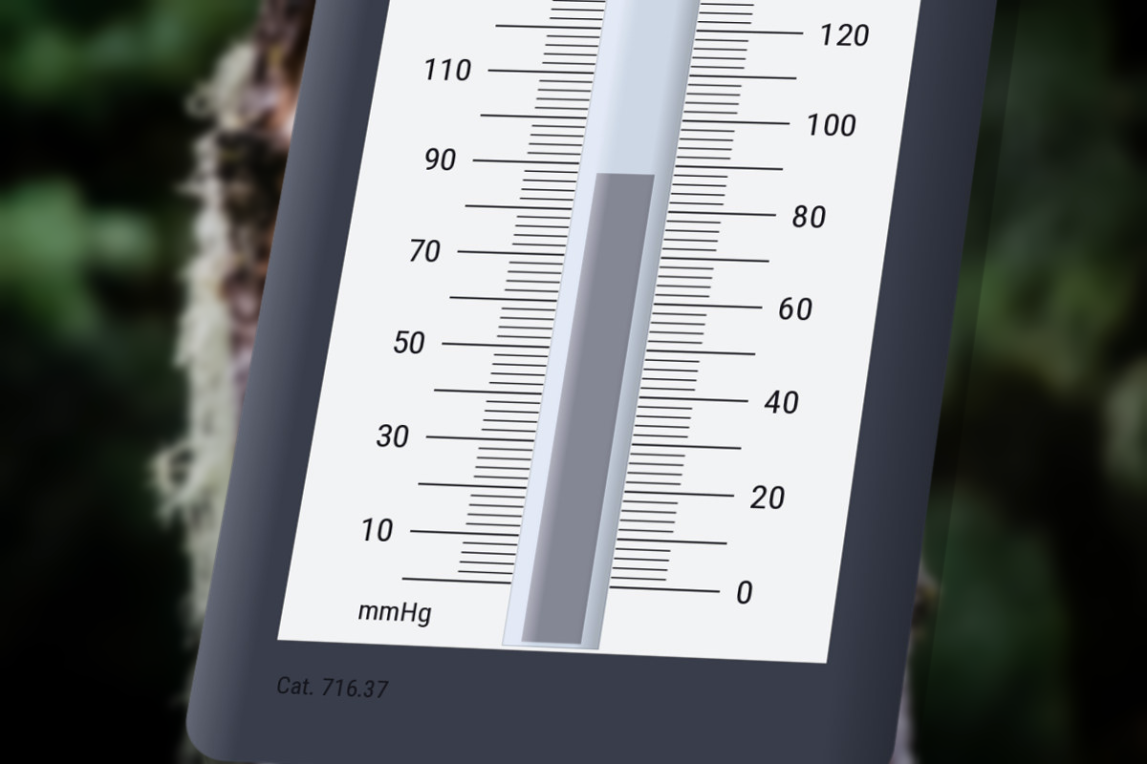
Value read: 88 mmHg
